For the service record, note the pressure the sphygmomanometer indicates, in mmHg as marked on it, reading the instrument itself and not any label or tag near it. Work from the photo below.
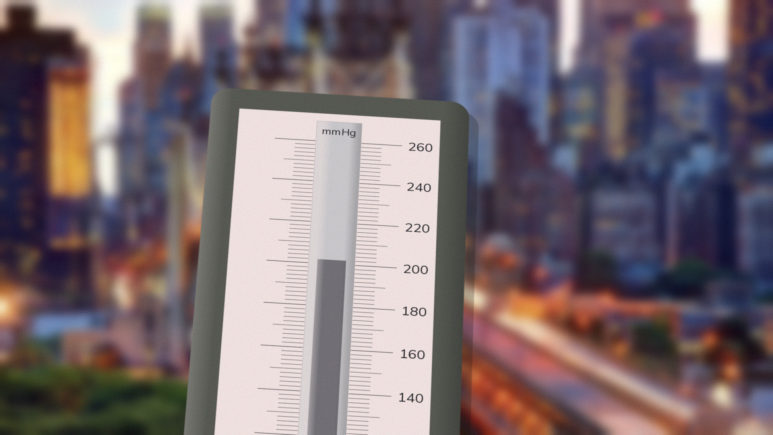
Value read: 202 mmHg
